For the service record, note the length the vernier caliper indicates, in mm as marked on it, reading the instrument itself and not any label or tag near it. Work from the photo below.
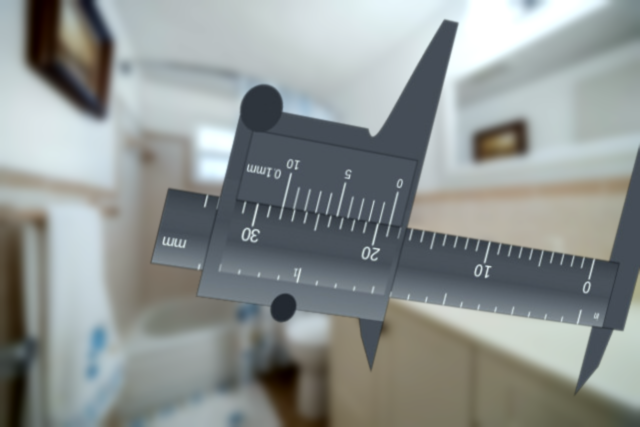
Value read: 19.0 mm
